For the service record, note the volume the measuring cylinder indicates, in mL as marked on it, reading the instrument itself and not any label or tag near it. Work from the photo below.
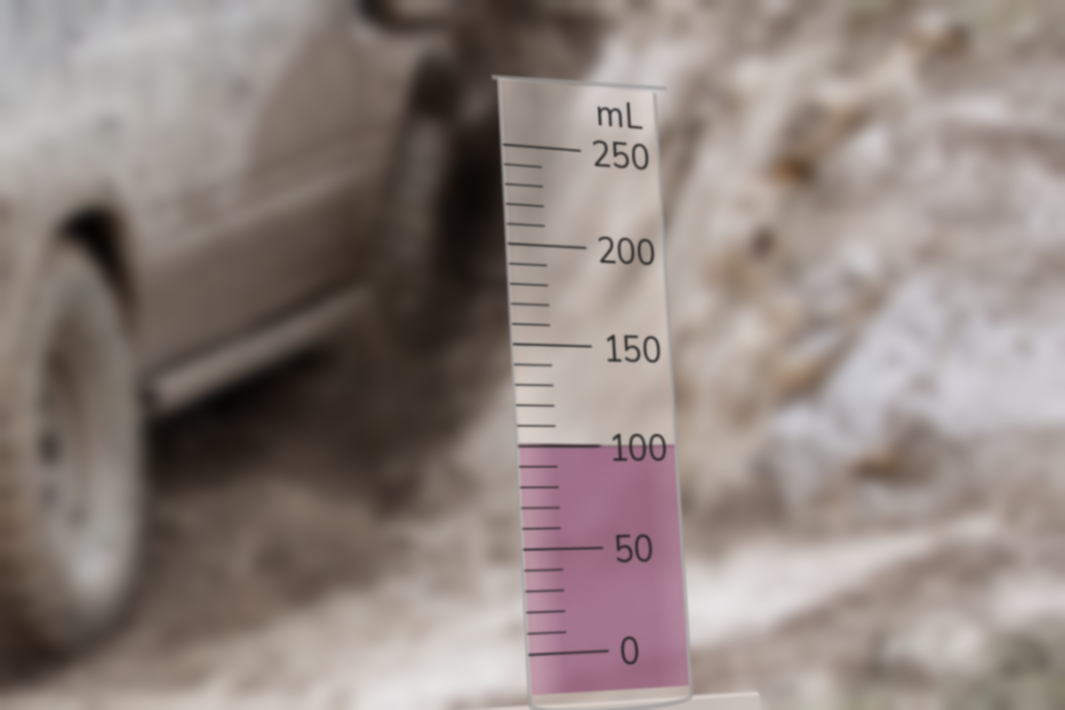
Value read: 100 mL
